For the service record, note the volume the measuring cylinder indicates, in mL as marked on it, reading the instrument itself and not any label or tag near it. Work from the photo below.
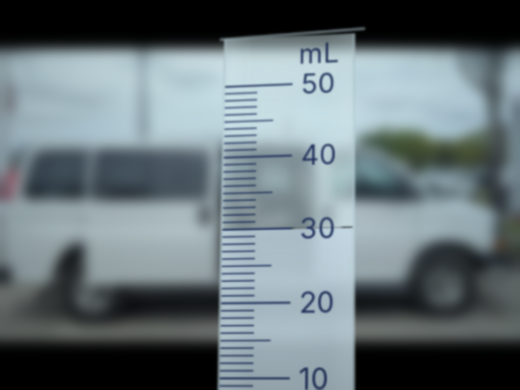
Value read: 30 mL
